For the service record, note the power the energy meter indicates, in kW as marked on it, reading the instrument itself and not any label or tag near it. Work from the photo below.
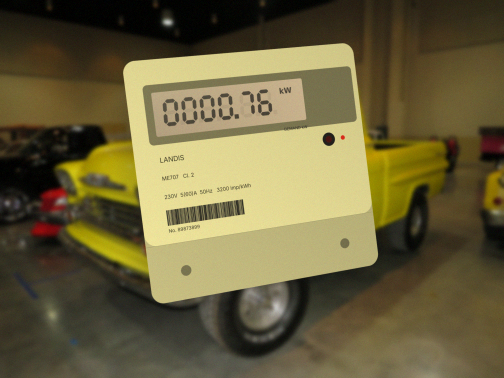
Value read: 0.76 kW
